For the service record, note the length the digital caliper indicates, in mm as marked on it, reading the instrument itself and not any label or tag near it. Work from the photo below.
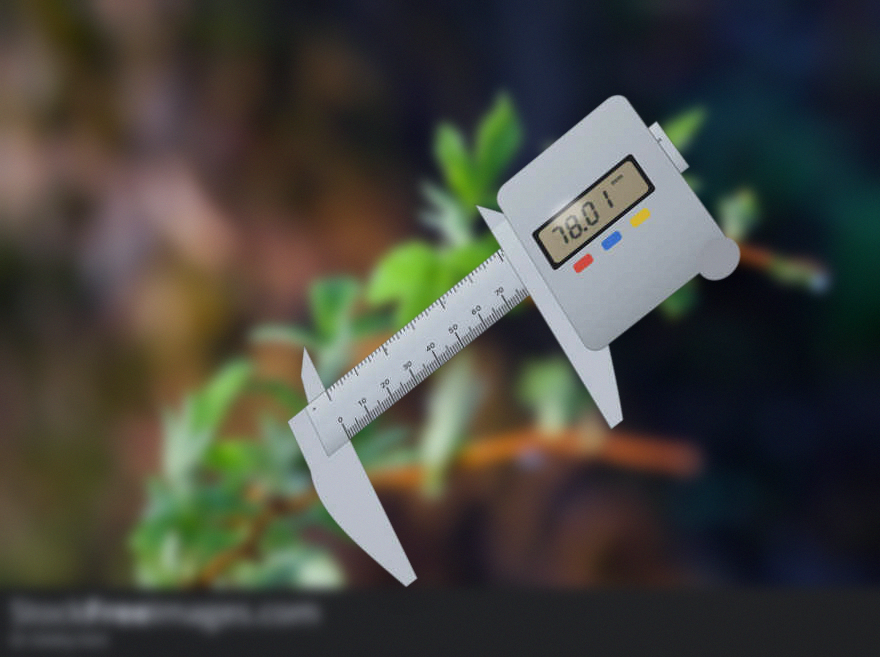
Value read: 78.01 mm
